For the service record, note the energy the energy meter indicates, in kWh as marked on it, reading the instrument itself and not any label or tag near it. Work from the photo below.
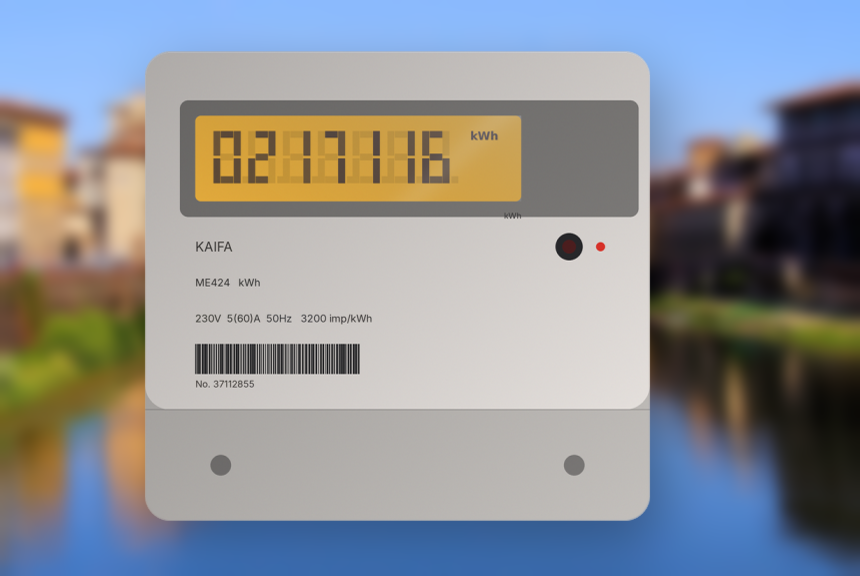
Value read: 217116 kWh
